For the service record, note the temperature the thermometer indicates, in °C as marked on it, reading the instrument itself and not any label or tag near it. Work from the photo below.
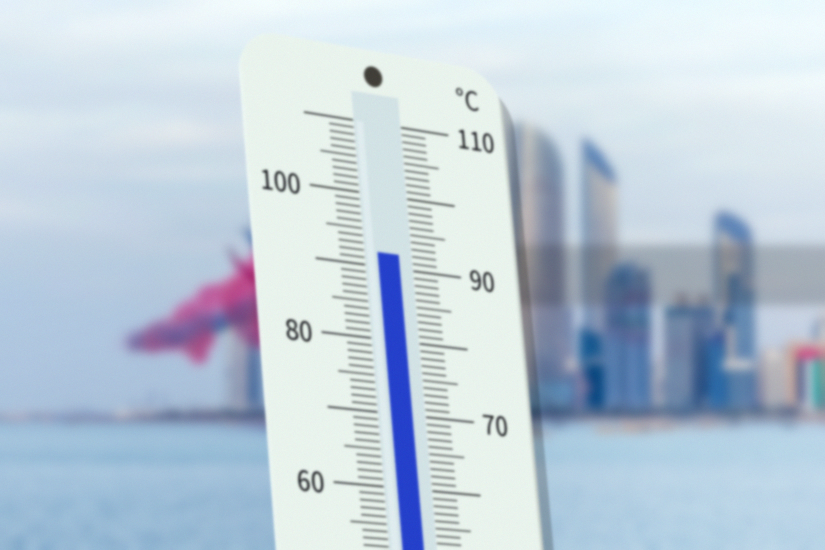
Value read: 92 °C
